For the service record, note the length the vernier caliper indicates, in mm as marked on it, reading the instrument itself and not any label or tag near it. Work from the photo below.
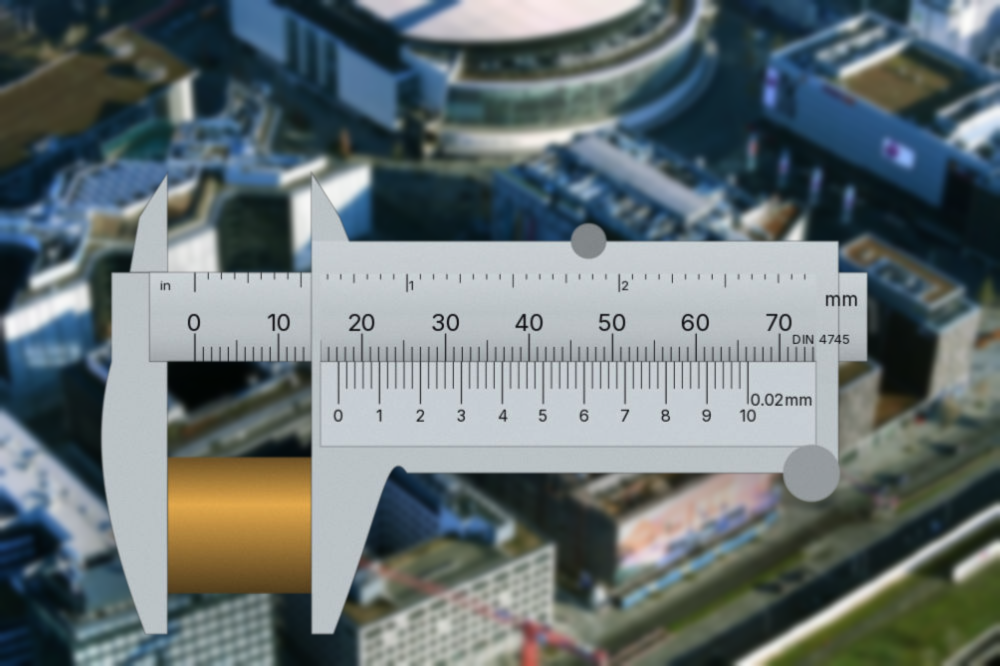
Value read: 17.2 mm
